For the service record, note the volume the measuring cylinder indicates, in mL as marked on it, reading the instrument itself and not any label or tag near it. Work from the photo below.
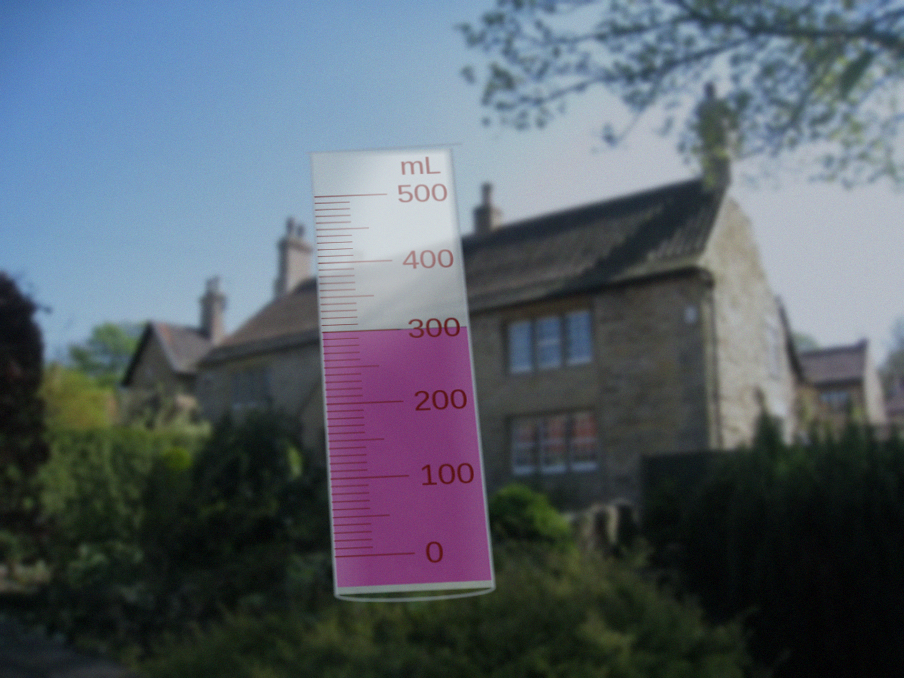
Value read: 300 mL
